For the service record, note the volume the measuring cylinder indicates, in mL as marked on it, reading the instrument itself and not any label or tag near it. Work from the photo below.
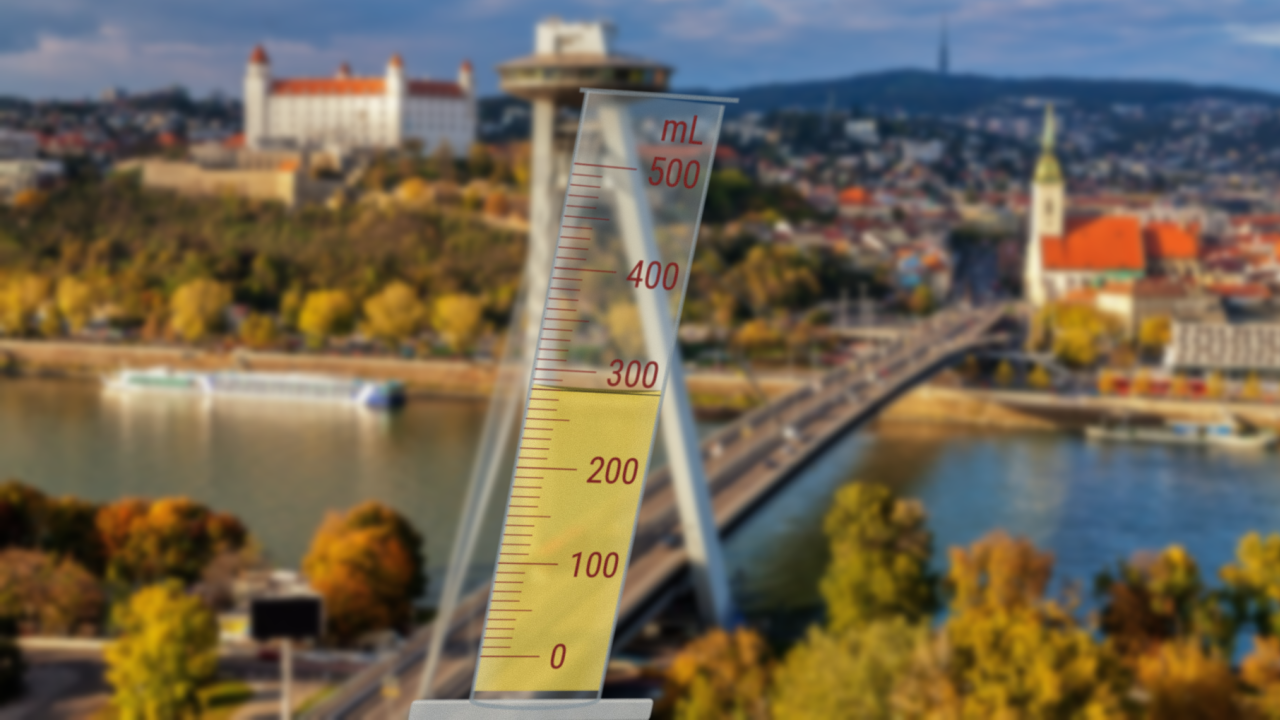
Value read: 280 mL
